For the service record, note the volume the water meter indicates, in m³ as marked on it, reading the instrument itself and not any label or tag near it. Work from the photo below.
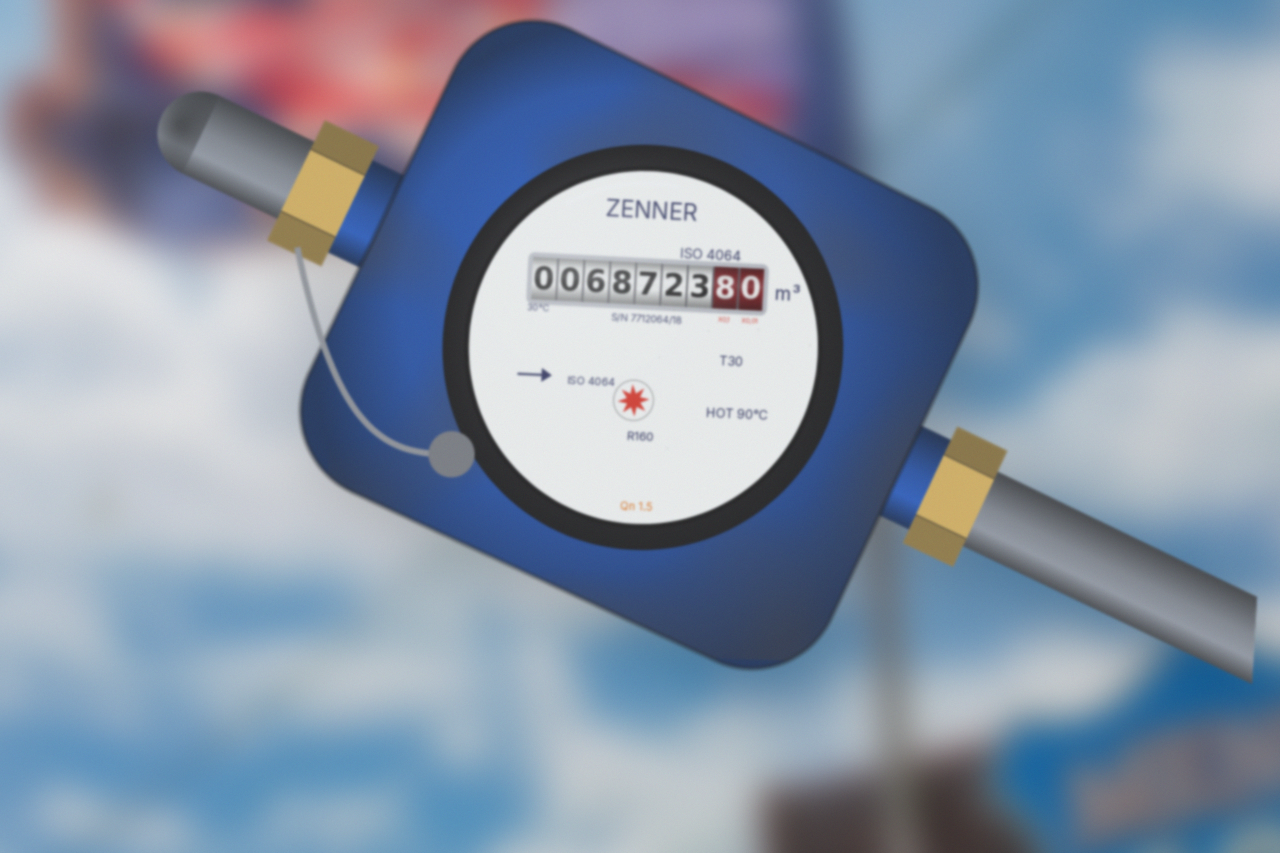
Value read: 68723.80 m³
